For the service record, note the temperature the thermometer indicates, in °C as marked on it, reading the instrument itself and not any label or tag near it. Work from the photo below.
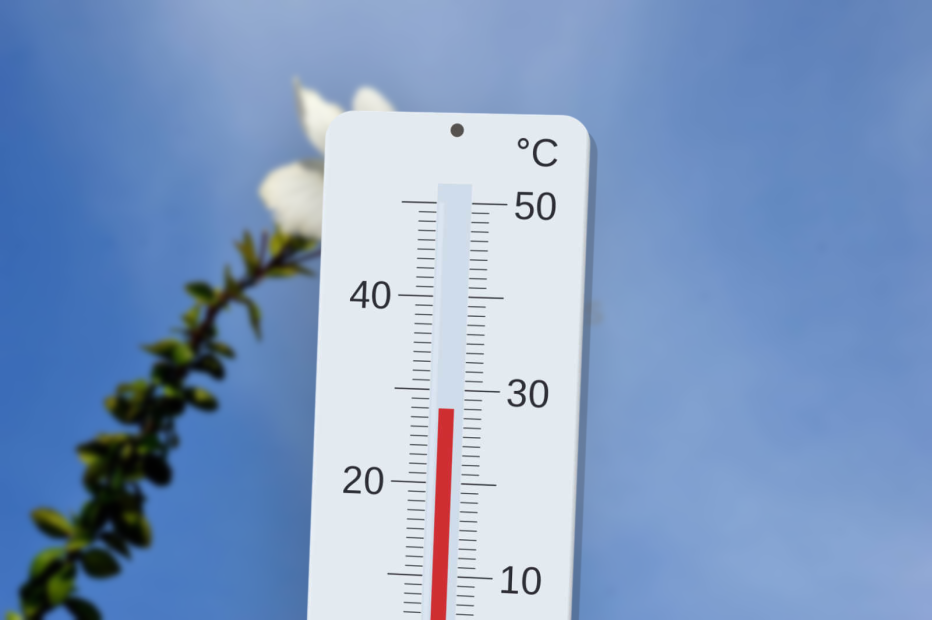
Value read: 28 °C
